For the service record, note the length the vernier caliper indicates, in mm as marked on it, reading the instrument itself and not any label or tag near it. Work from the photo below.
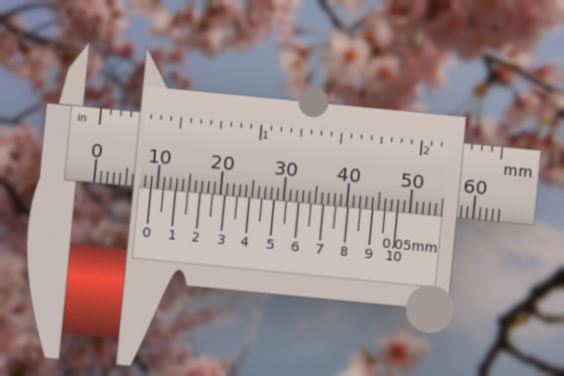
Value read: 9.0 mm
